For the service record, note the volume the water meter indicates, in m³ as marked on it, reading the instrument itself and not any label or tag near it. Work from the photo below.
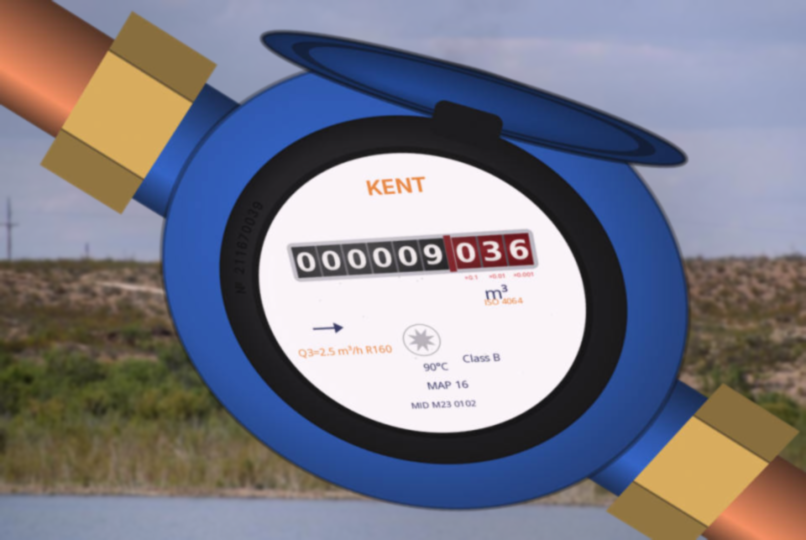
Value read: 9.036 m³
